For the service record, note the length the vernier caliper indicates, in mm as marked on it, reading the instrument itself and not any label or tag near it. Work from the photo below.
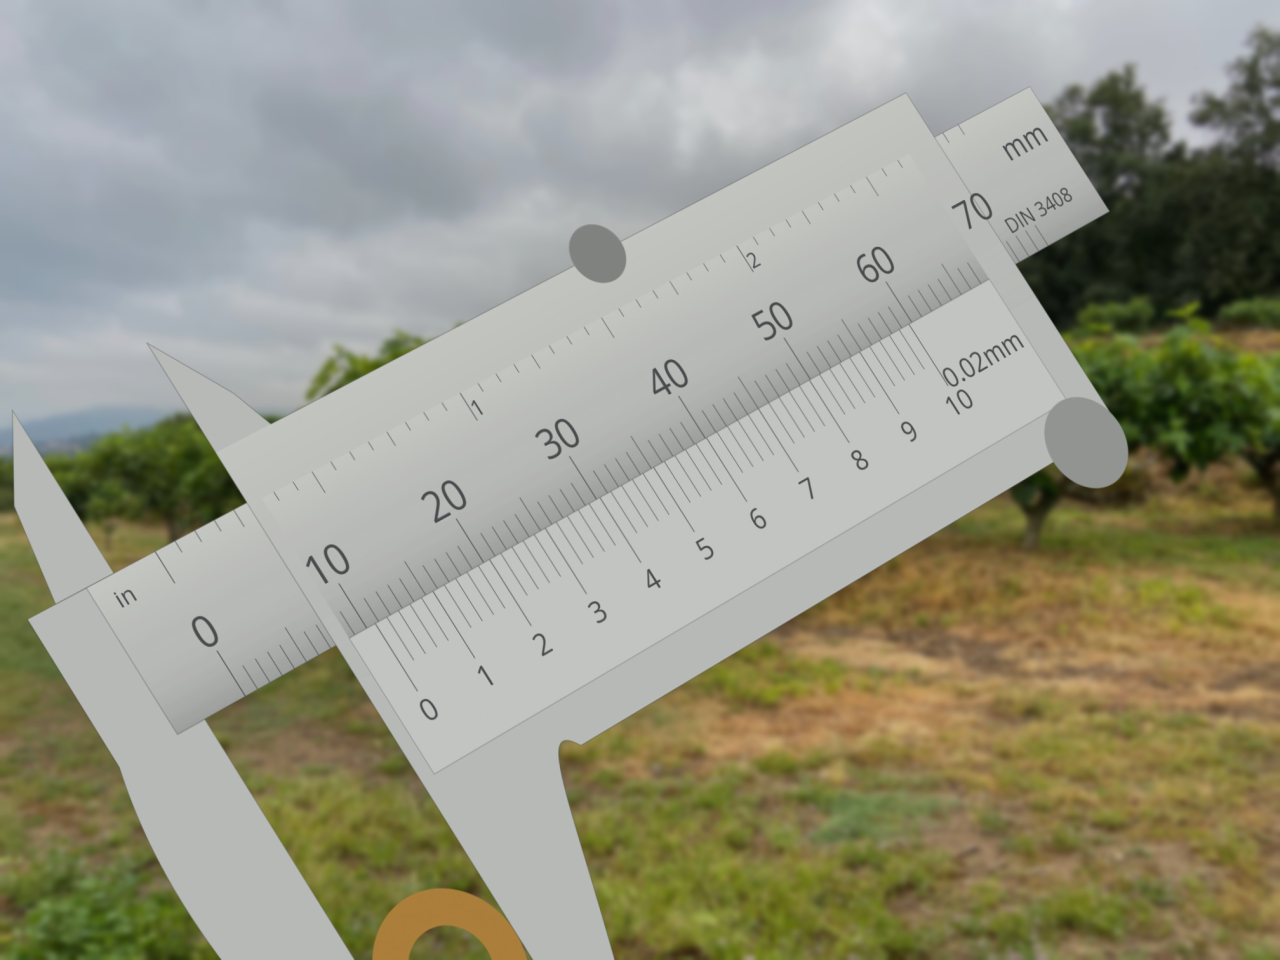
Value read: 10.7 mm
